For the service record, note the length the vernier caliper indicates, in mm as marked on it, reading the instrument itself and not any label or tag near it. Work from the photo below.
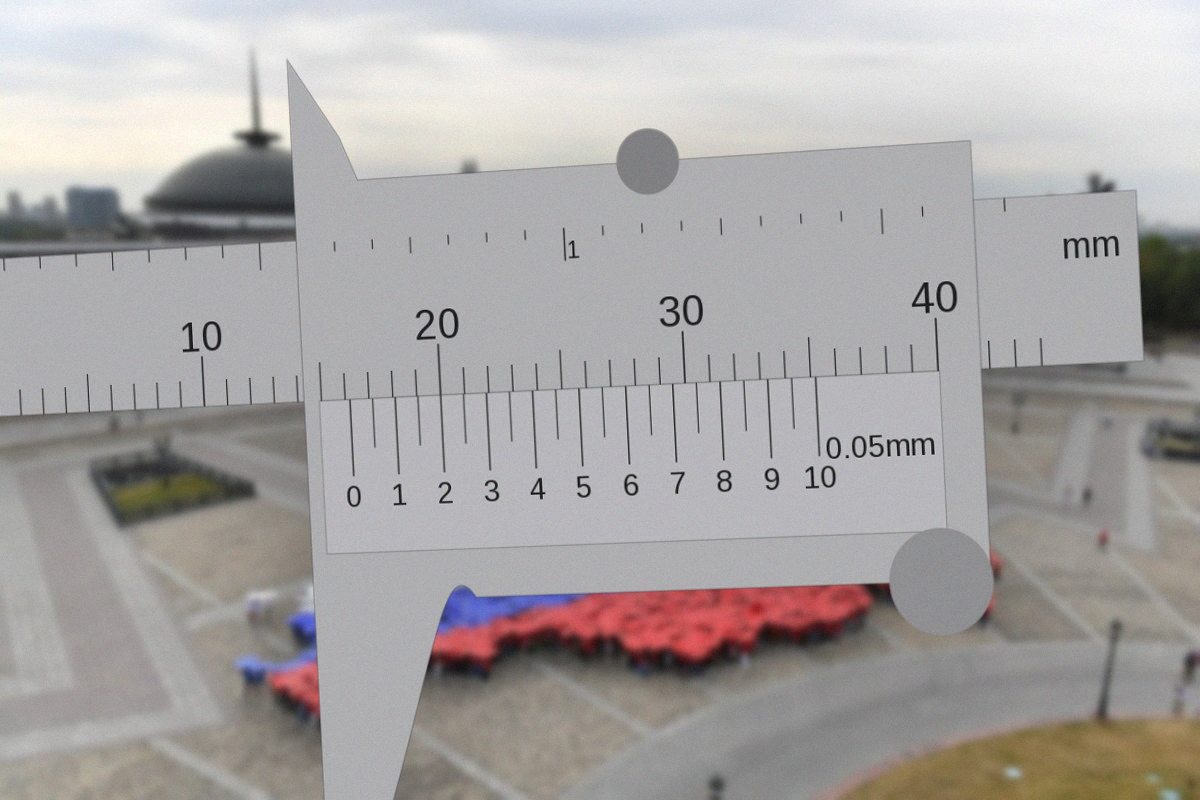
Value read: 16.20 mm
